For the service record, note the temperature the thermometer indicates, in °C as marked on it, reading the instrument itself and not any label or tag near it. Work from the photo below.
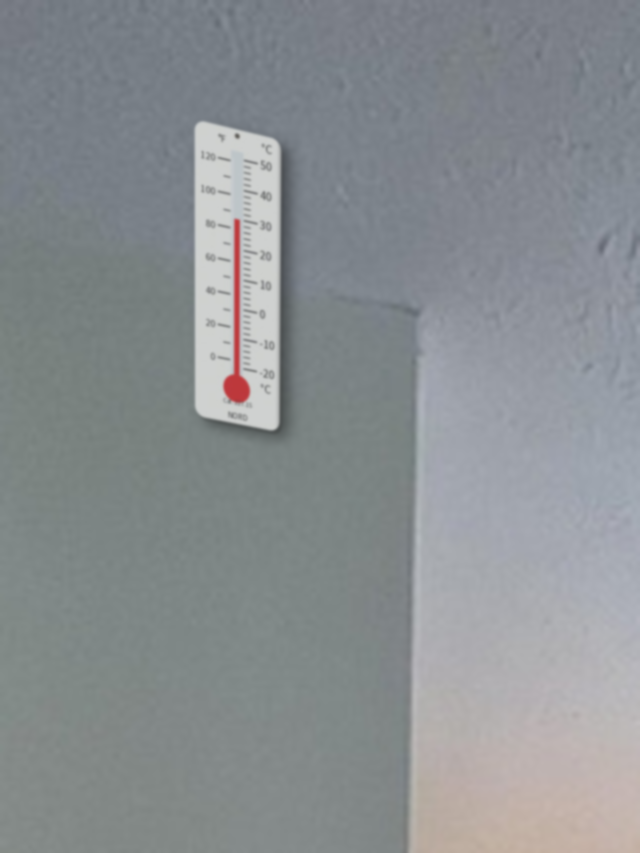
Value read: 30 °C
